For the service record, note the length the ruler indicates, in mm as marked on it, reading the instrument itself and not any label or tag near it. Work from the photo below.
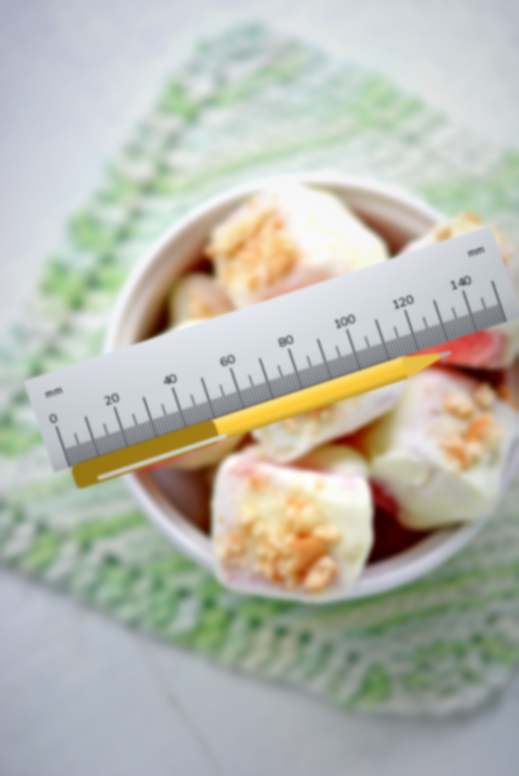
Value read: 130 mm
